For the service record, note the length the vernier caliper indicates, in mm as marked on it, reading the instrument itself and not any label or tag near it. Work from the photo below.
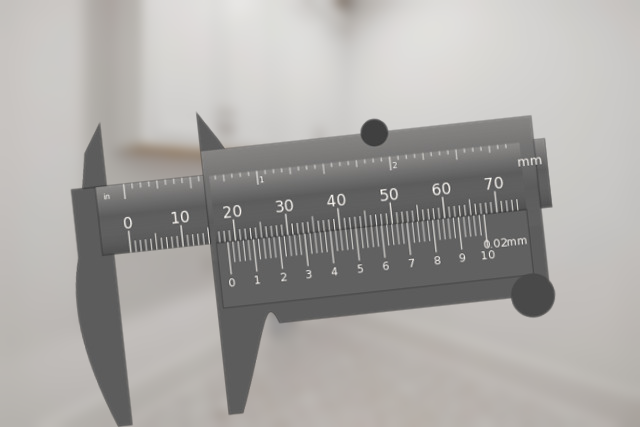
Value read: 18.5 mm
